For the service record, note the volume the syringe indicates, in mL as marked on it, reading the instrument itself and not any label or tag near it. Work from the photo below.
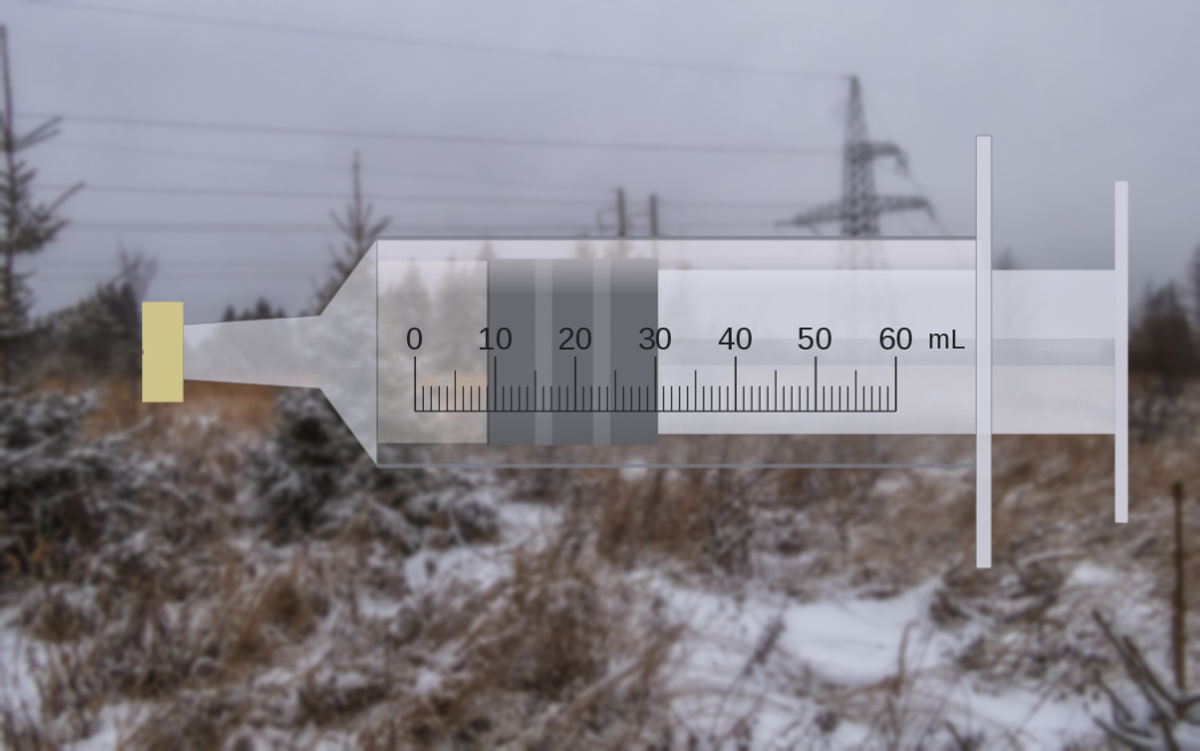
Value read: 9 mL
